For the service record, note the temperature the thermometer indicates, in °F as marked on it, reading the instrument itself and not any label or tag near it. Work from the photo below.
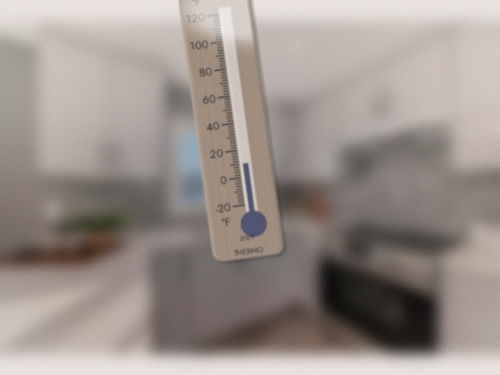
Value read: 10 °F
